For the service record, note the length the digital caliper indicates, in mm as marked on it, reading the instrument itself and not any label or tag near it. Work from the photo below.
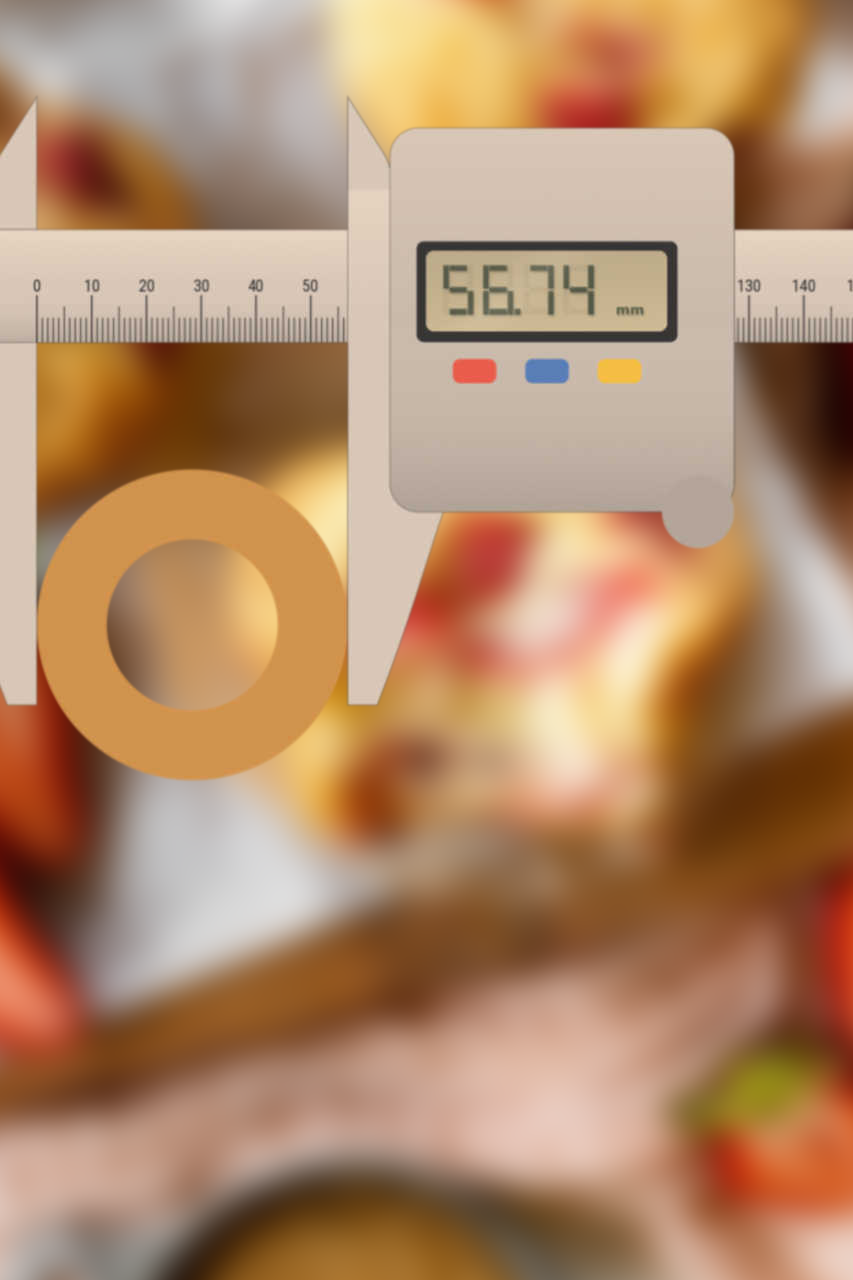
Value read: 56.74 mm
